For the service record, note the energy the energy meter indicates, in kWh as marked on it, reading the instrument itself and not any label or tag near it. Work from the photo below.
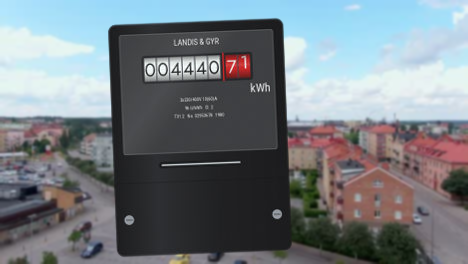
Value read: 4440.71 kWh
